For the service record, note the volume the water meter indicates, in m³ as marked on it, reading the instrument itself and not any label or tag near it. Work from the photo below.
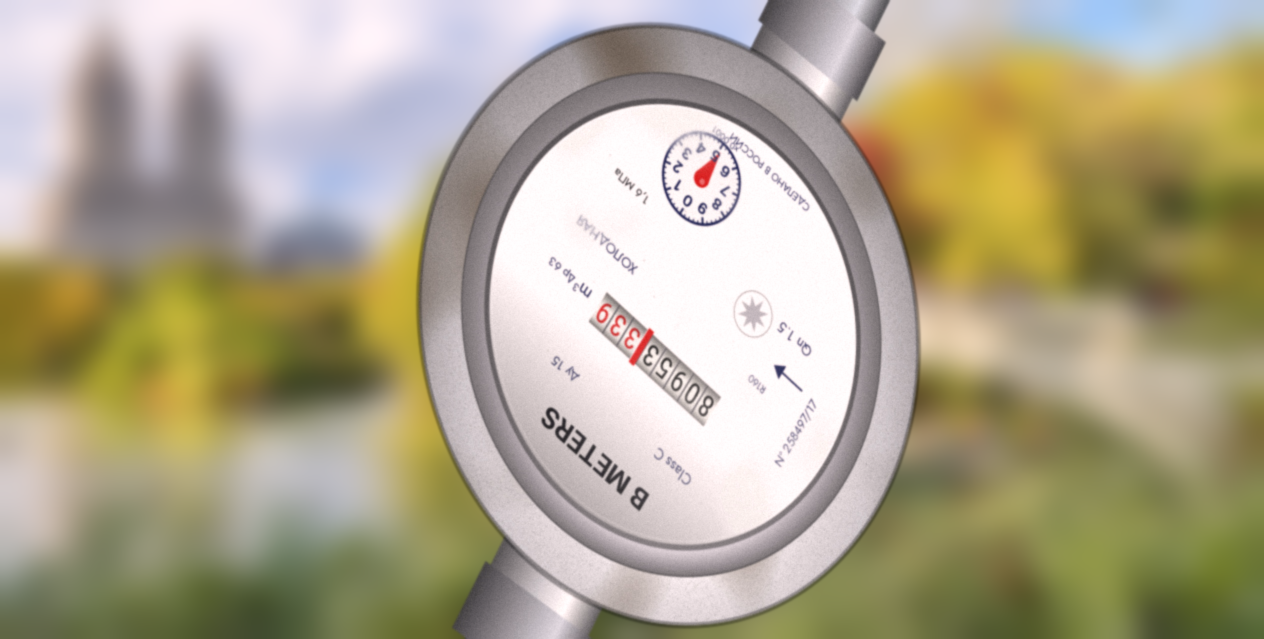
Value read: 80953.3395 m³
